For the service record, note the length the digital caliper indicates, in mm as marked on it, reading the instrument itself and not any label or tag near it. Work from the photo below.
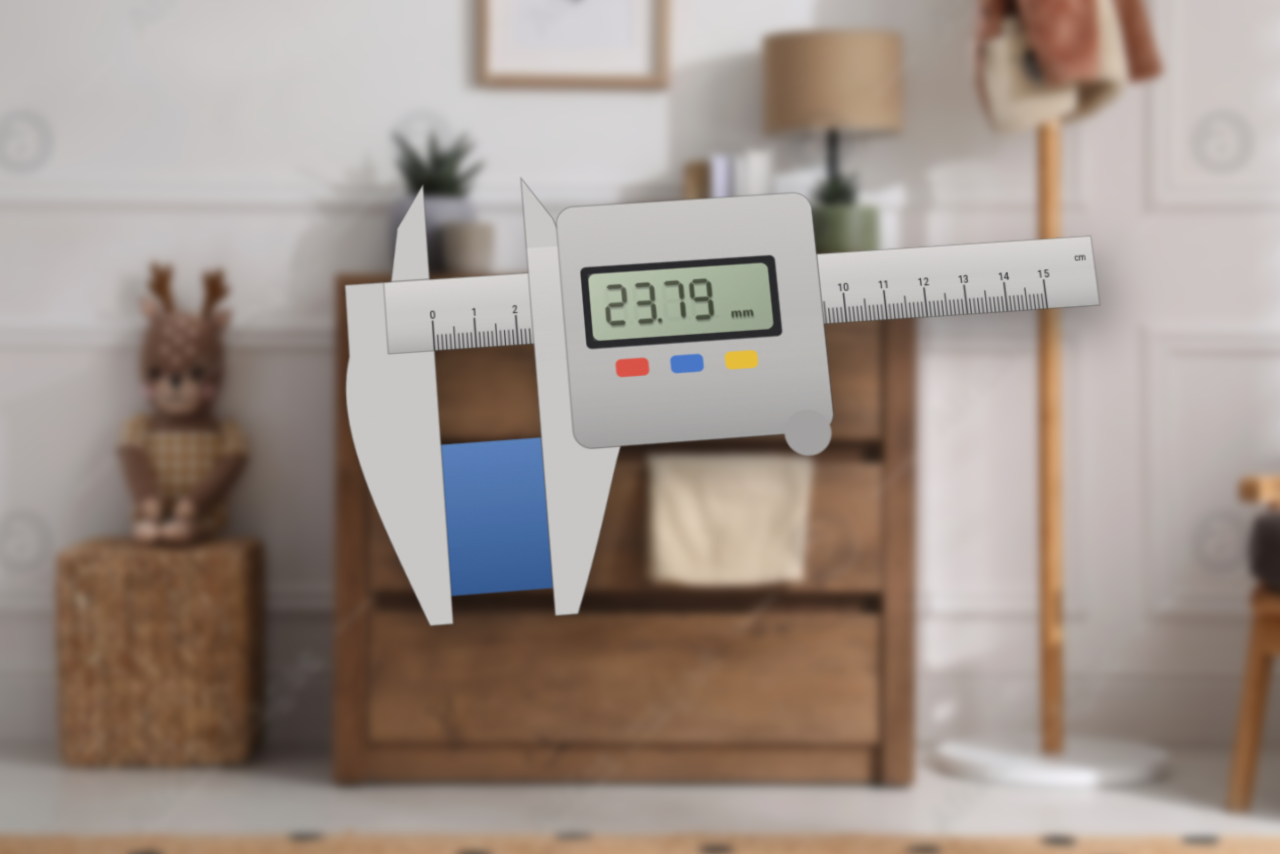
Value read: 23.79 mm
